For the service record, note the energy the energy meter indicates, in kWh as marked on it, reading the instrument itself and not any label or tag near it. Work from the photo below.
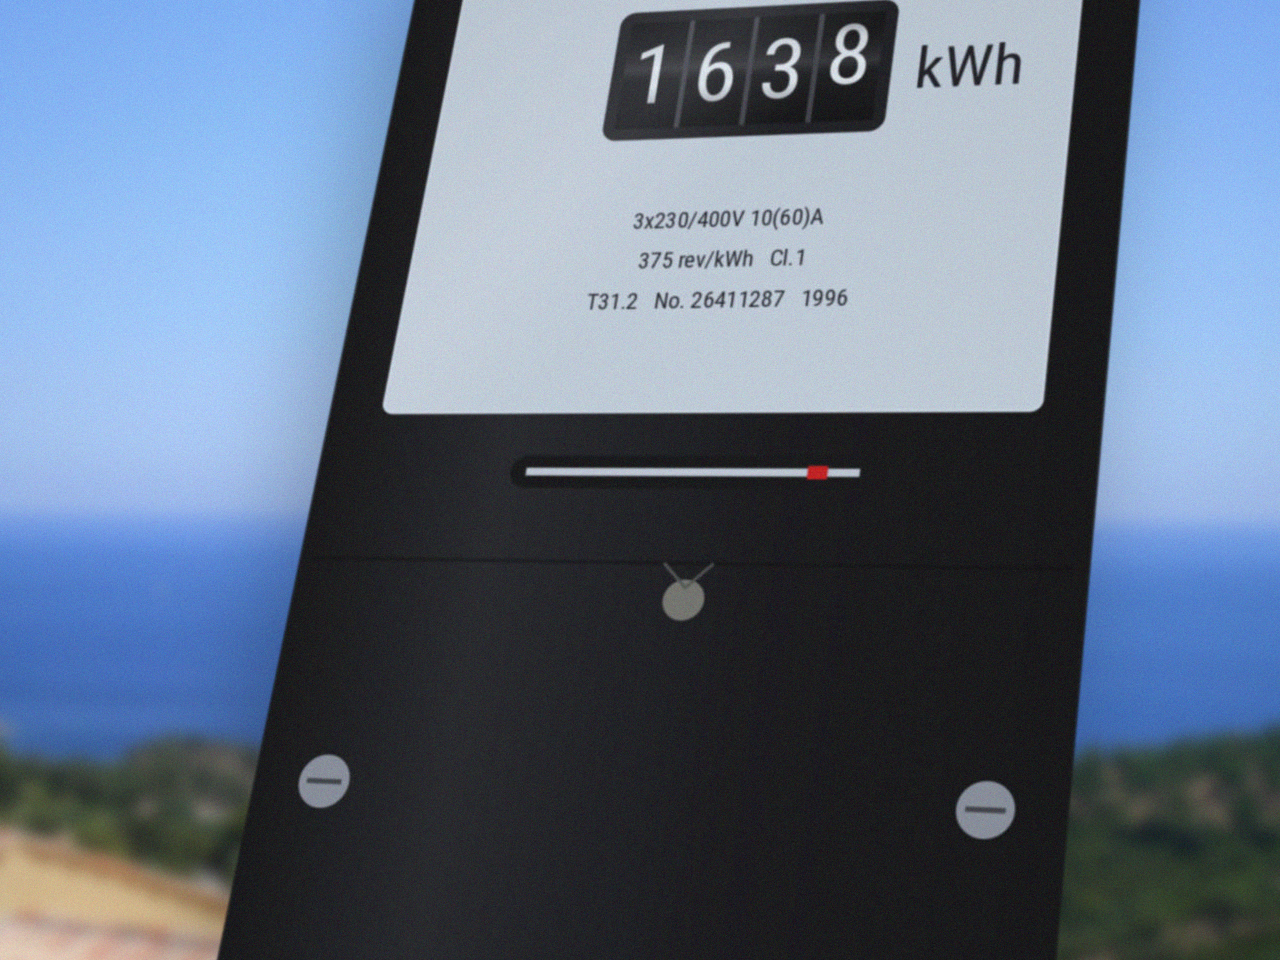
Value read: 1638 kWh
